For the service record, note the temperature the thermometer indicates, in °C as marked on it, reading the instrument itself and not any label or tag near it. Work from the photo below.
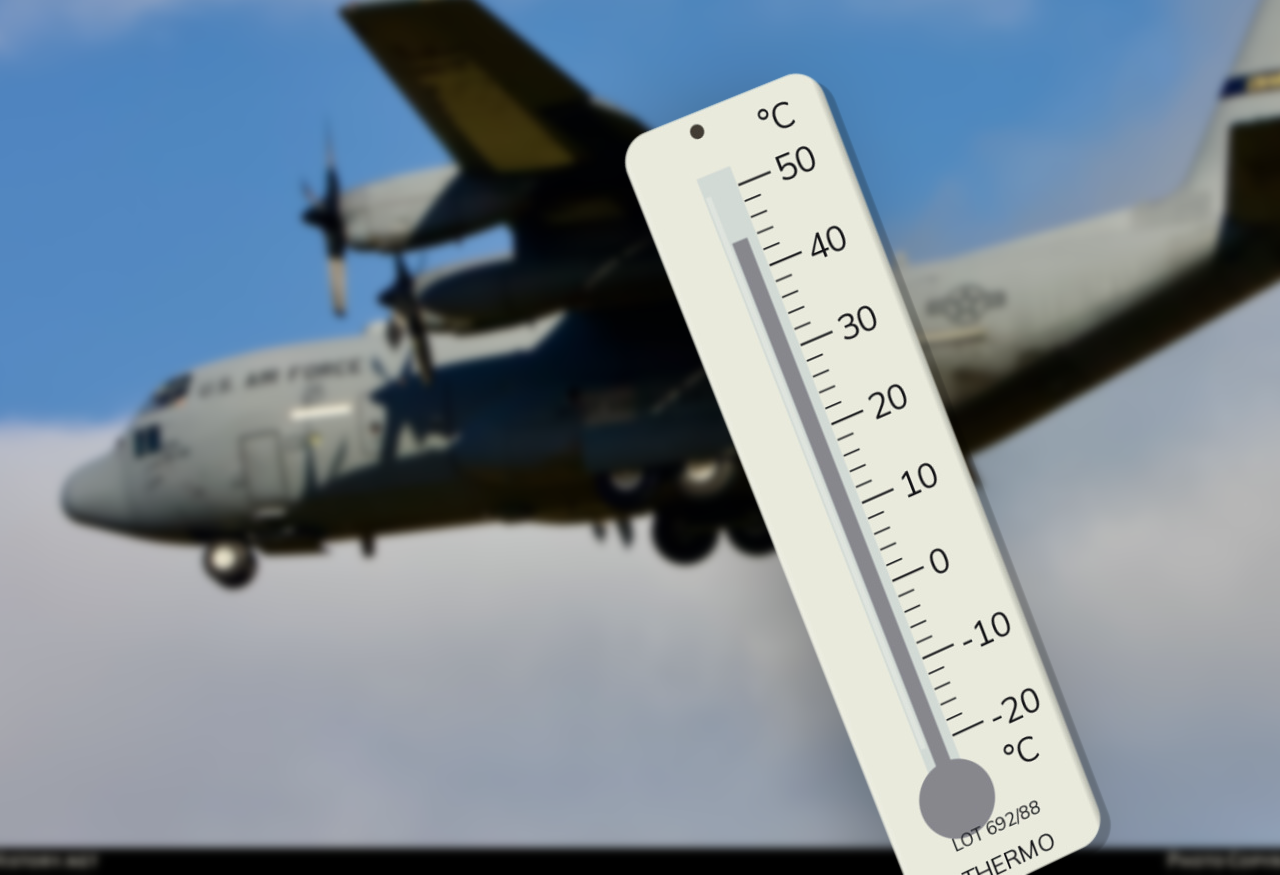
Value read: 44 °C
